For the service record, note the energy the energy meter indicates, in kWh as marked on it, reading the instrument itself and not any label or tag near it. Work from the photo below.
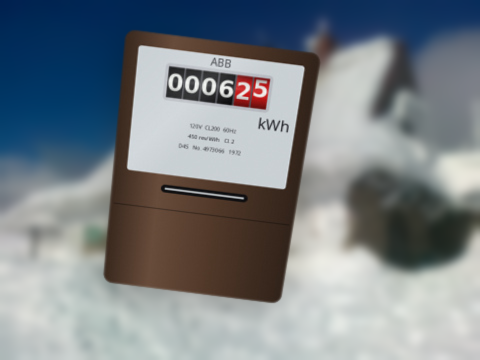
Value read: 6.25 kWh
